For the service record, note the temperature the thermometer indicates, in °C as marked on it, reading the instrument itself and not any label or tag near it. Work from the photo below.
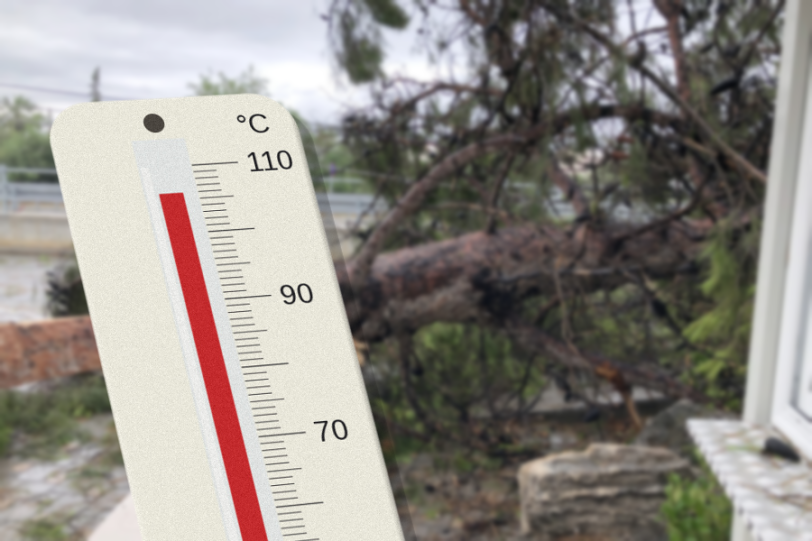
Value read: 106 °C
